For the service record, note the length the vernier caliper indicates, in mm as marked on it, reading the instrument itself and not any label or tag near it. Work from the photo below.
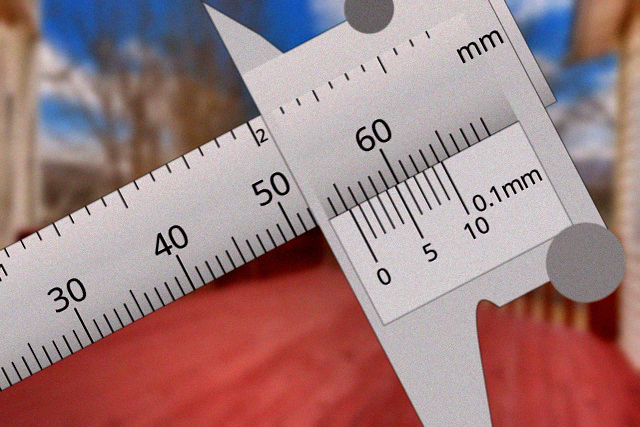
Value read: 55.2 mm
